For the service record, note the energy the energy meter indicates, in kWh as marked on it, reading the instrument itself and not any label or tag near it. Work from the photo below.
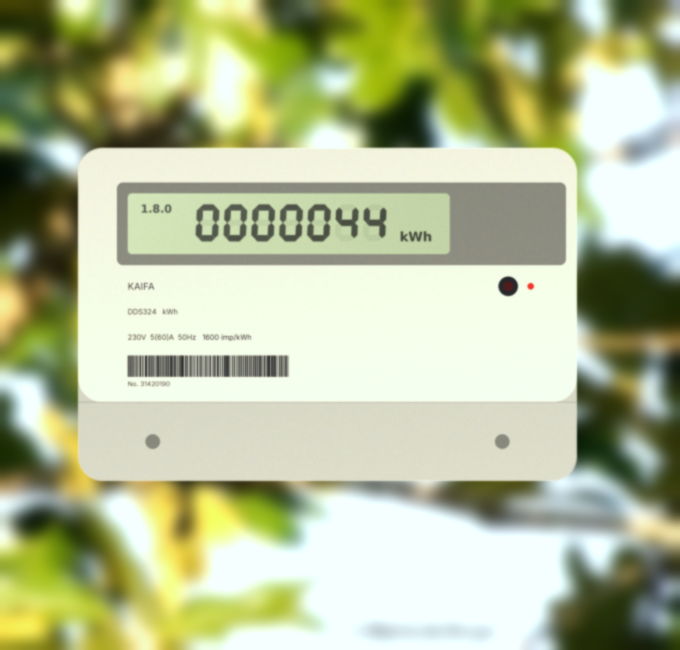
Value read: 44 kWh
